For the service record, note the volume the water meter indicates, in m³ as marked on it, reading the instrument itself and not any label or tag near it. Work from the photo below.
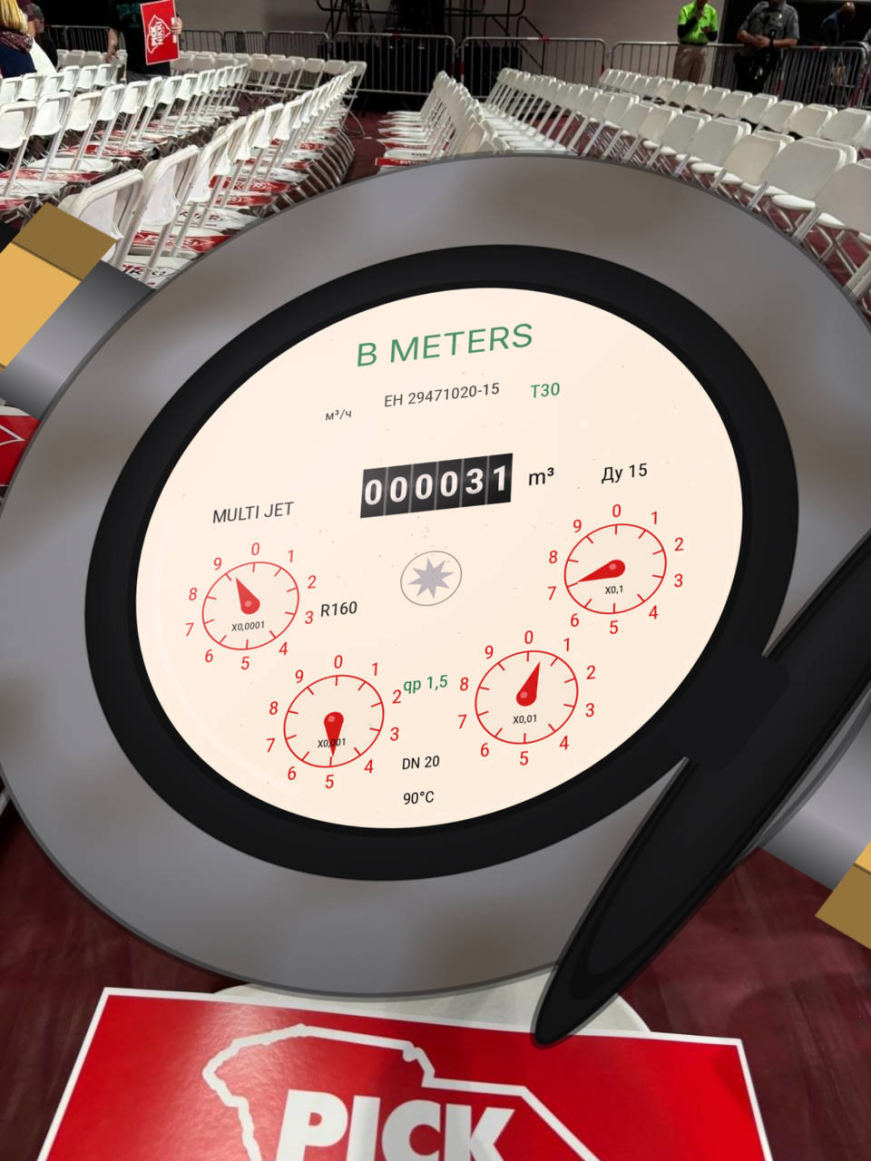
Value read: 31.7049 m³
